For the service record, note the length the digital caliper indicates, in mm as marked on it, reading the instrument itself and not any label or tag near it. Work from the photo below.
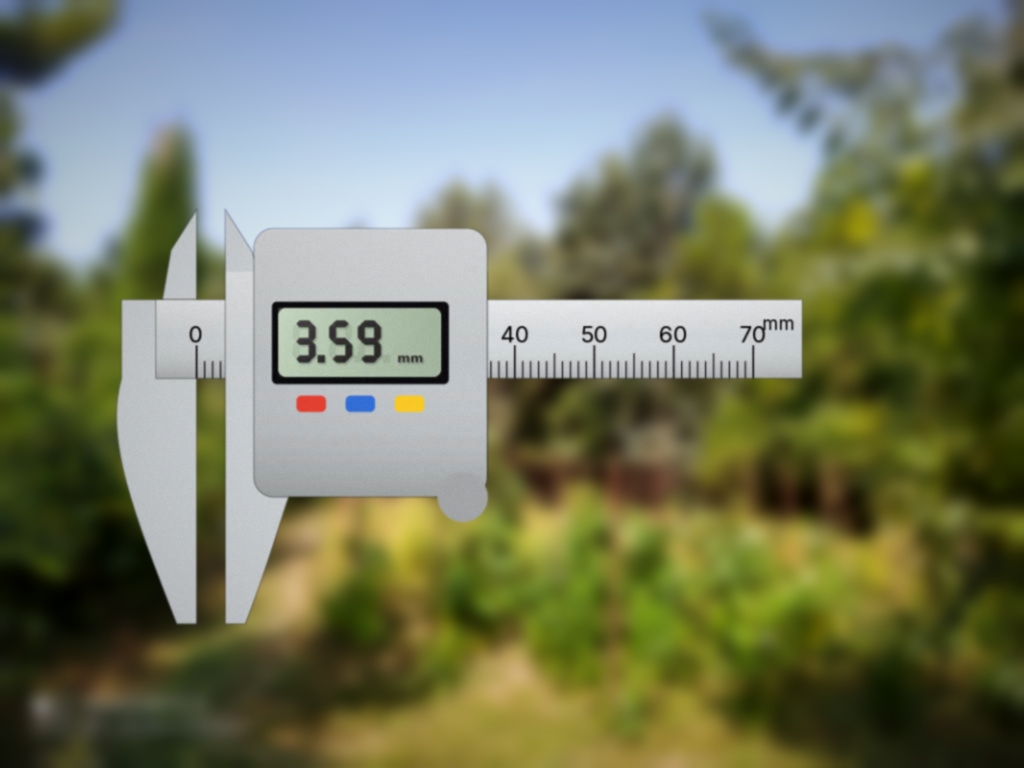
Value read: 3.59 mm
